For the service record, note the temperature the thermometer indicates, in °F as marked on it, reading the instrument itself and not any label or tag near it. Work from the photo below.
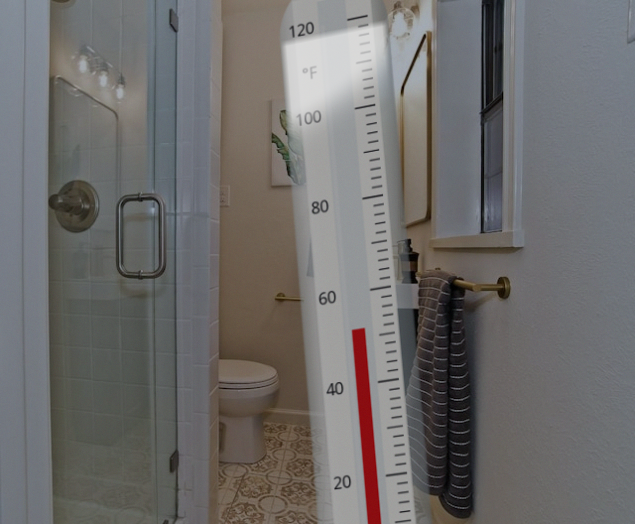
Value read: 52 °F
